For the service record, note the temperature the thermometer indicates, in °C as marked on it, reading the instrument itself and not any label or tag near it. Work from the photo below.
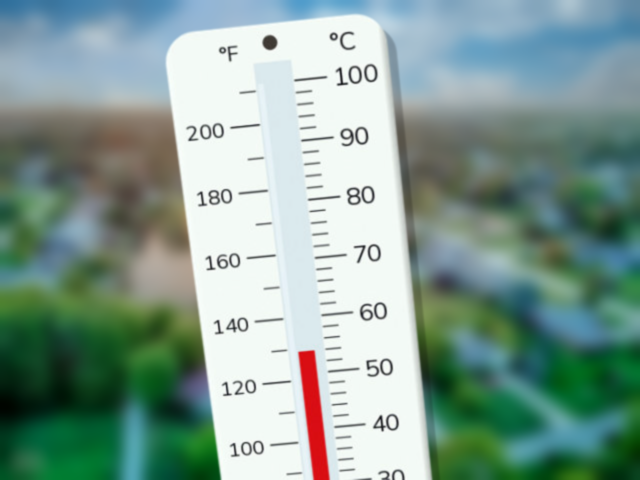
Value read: 54 °C
